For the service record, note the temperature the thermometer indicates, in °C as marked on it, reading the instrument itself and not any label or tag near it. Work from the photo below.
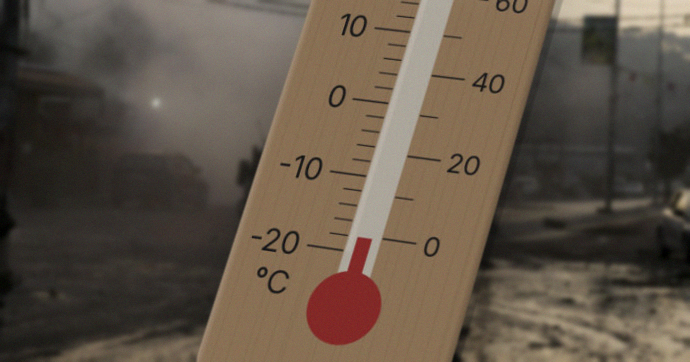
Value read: -18 °C
